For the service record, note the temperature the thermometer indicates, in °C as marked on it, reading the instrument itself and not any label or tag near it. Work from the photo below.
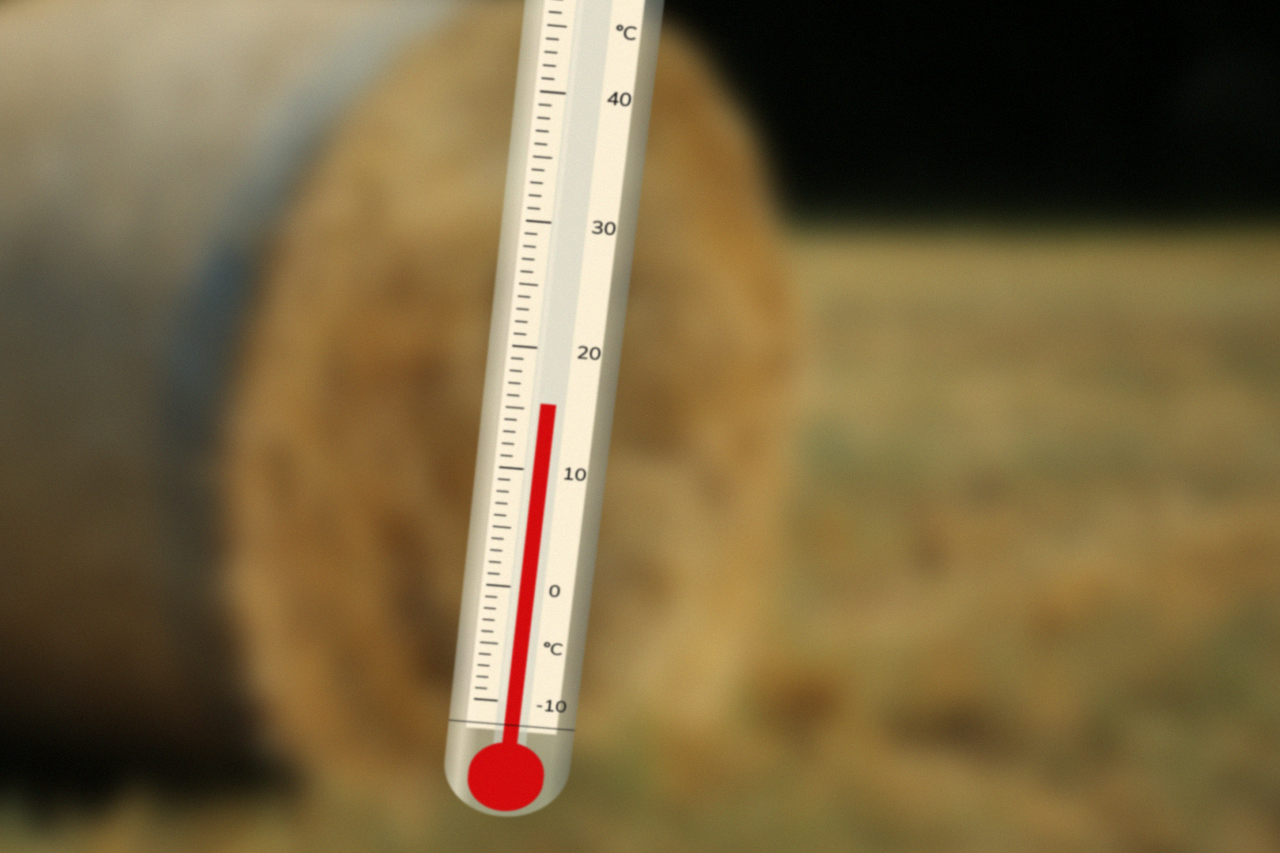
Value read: 15.5 °C
